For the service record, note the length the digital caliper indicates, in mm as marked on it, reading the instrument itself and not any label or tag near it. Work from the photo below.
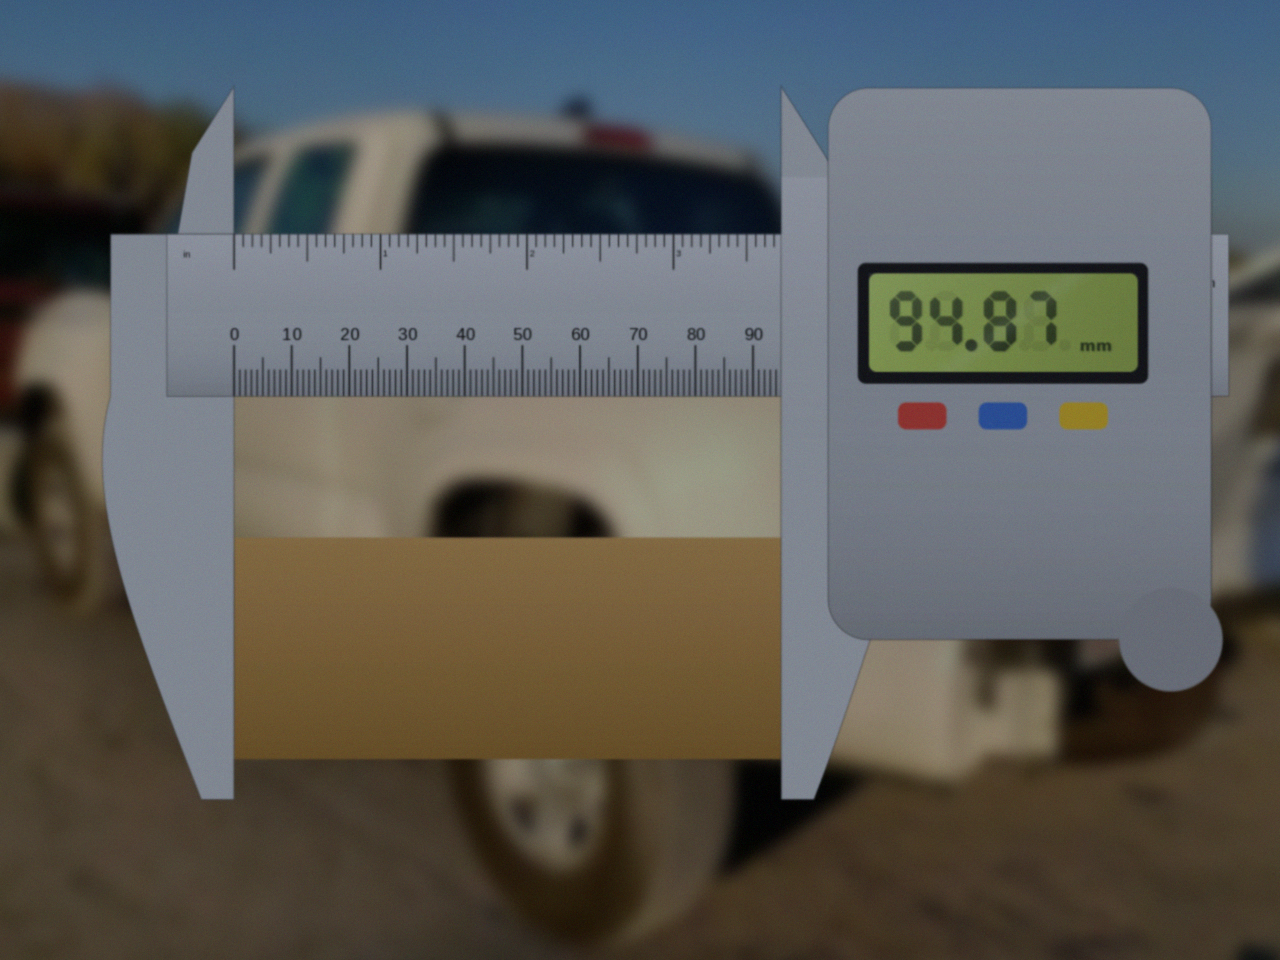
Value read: 94.87 mm
